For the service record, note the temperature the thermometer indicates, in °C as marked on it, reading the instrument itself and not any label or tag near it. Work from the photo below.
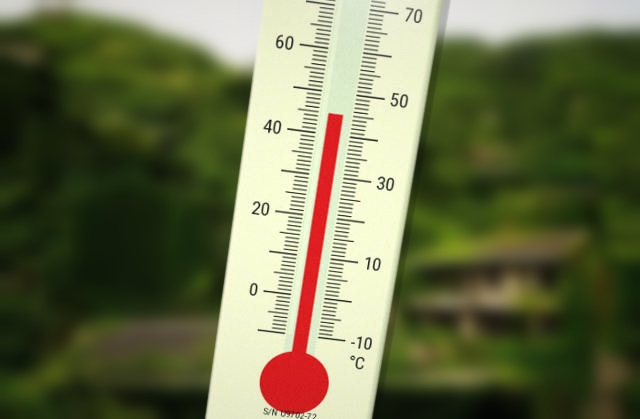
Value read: 45 °C
